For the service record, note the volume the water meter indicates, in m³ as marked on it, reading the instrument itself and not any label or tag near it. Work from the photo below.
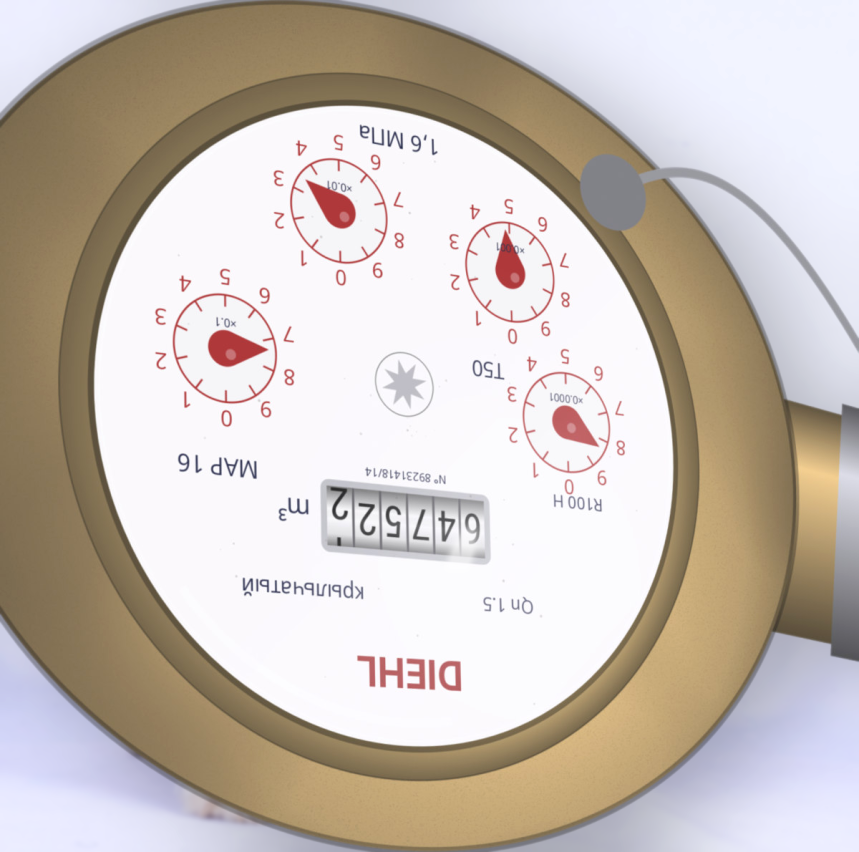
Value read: 647521.7348 m³
